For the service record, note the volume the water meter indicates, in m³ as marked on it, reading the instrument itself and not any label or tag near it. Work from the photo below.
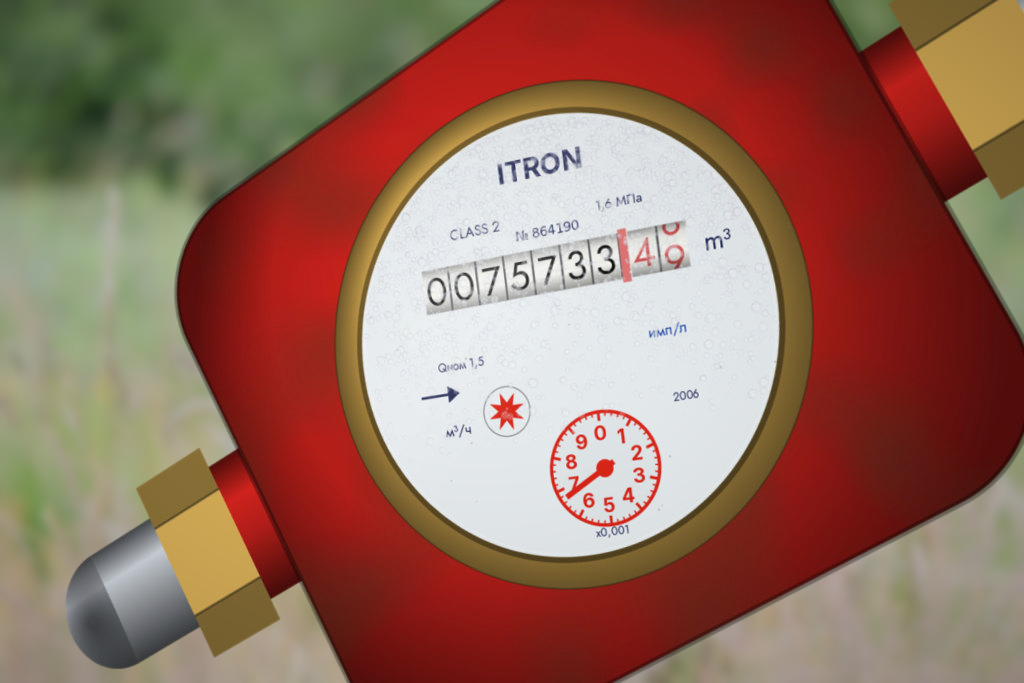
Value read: 75733.486 m³
